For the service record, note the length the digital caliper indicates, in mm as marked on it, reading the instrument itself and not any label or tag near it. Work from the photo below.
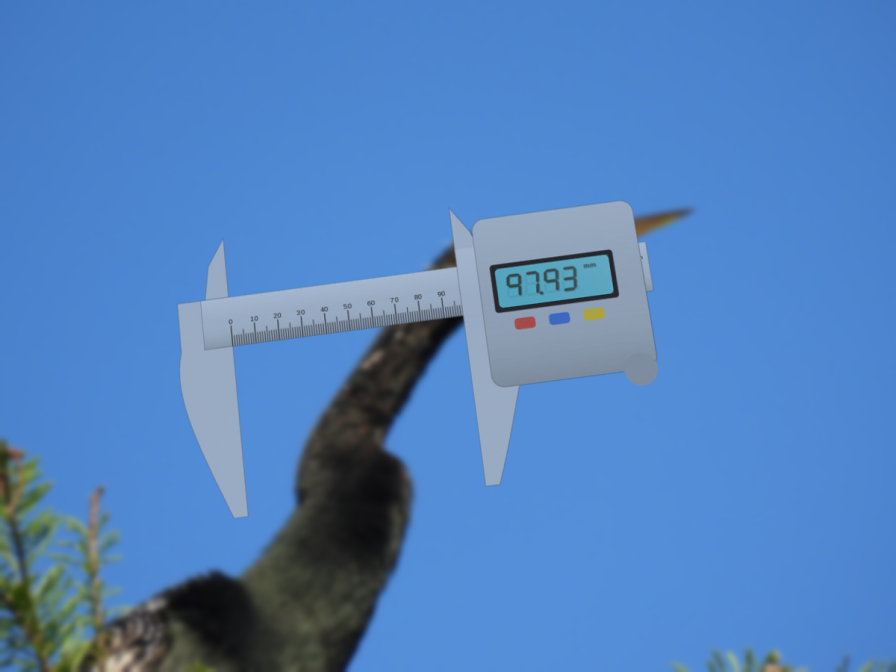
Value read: 97.93 mm
